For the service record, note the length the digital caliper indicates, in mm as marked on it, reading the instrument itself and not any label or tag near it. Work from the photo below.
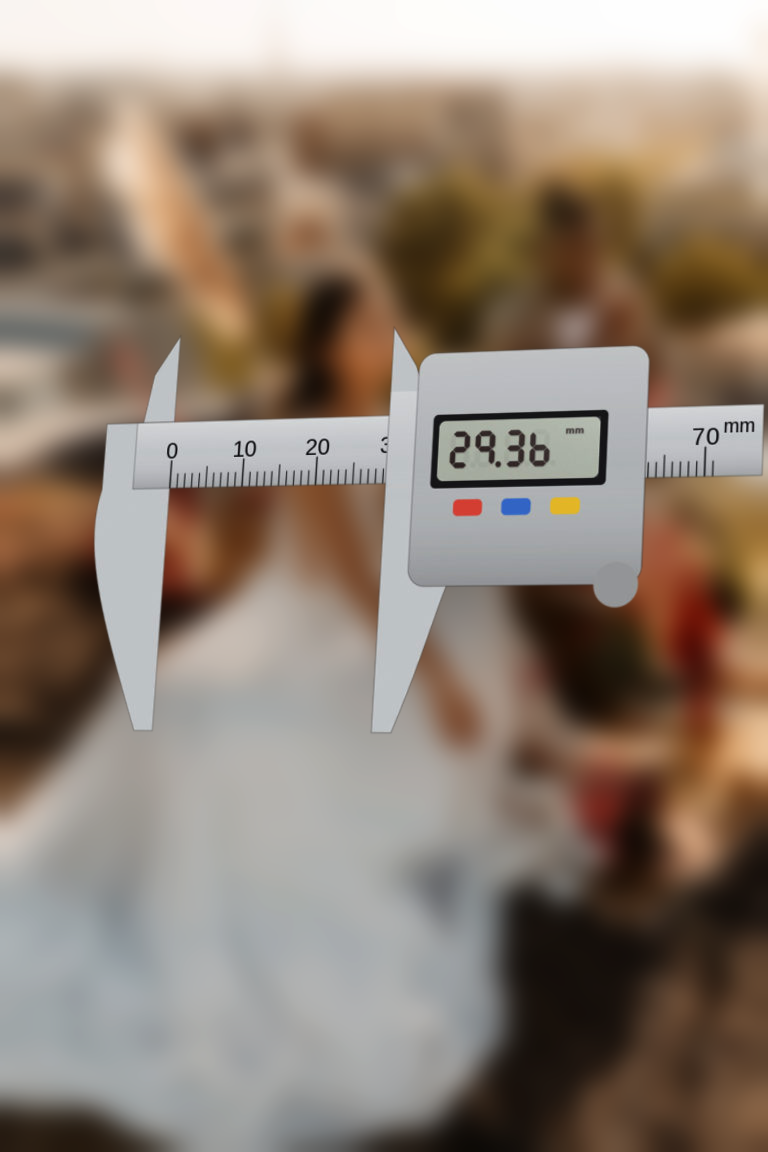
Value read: 29.36 mm
